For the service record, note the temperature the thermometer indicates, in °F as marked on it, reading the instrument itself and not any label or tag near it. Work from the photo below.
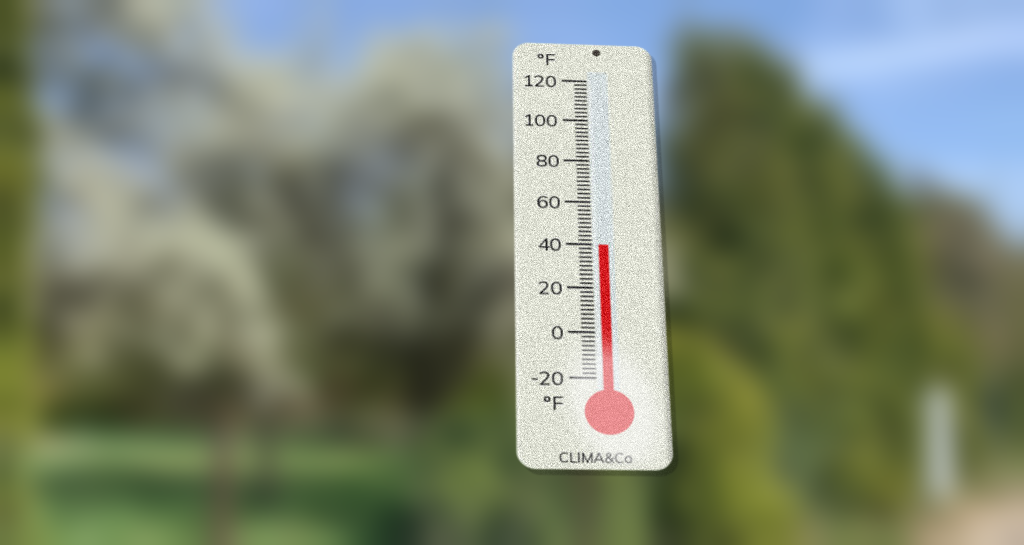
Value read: 40 °F
